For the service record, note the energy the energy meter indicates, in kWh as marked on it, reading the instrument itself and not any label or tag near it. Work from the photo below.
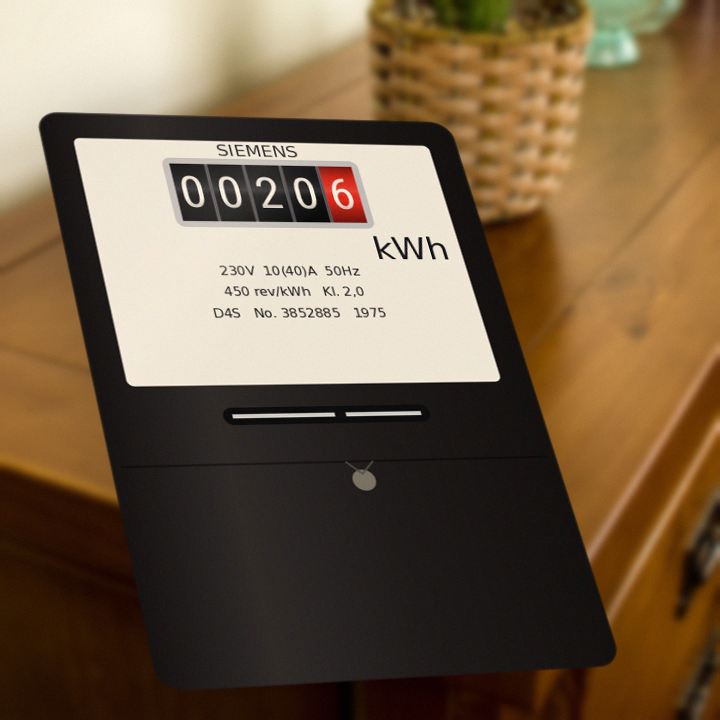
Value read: 20.6 kWh
